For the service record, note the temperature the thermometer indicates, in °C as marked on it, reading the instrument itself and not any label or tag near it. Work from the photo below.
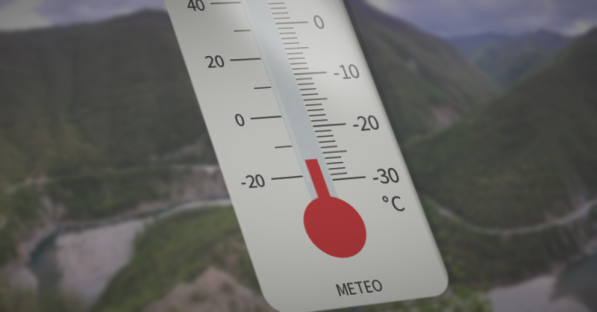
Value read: -26 °C
